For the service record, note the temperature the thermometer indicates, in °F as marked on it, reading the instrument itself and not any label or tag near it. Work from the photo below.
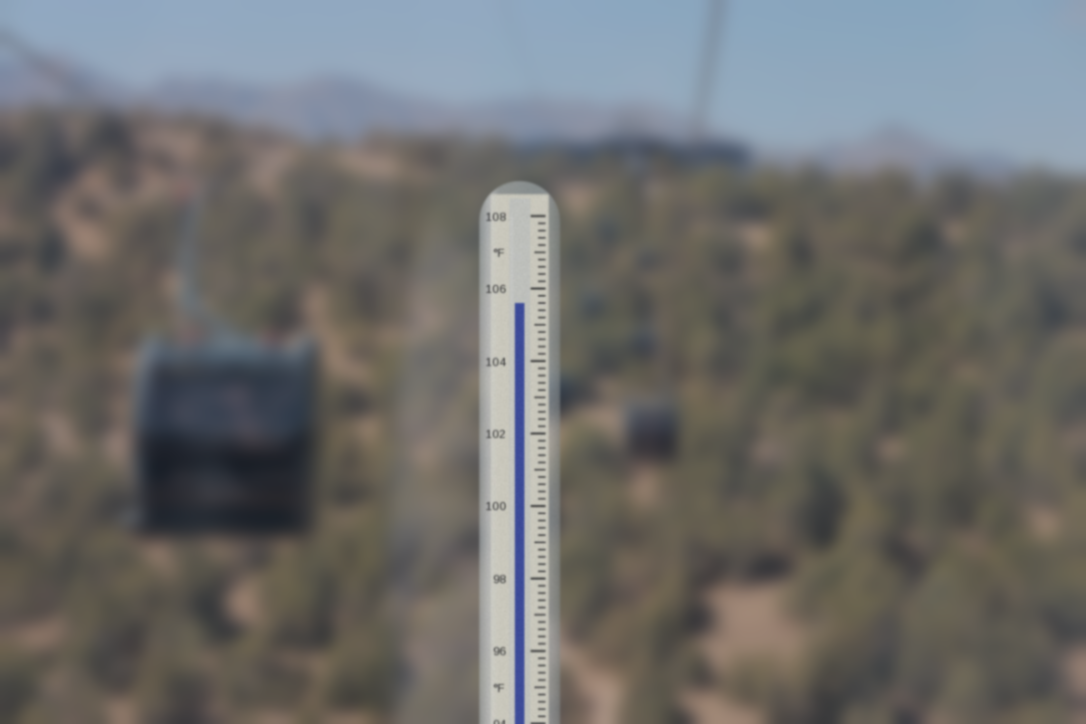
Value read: 105.6 °F
